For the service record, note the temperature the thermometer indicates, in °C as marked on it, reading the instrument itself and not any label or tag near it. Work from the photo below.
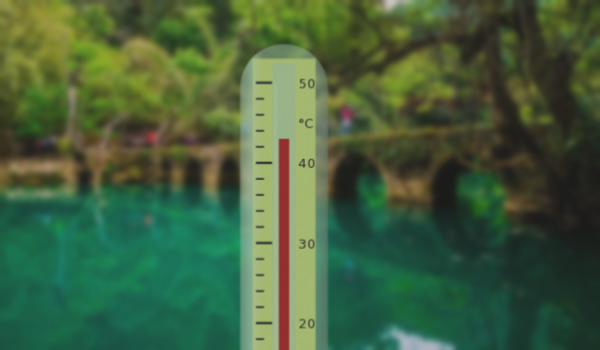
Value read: 43 °C
